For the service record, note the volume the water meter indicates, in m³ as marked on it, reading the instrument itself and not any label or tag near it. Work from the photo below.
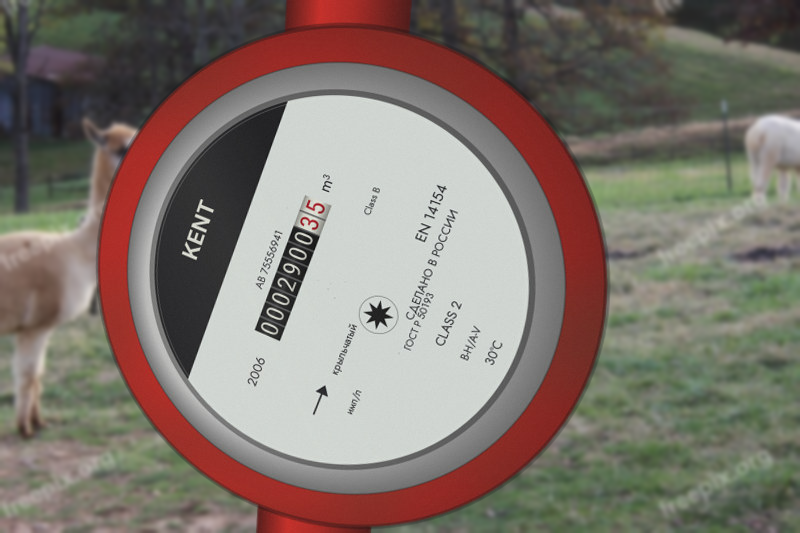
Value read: 2900.35 m³
